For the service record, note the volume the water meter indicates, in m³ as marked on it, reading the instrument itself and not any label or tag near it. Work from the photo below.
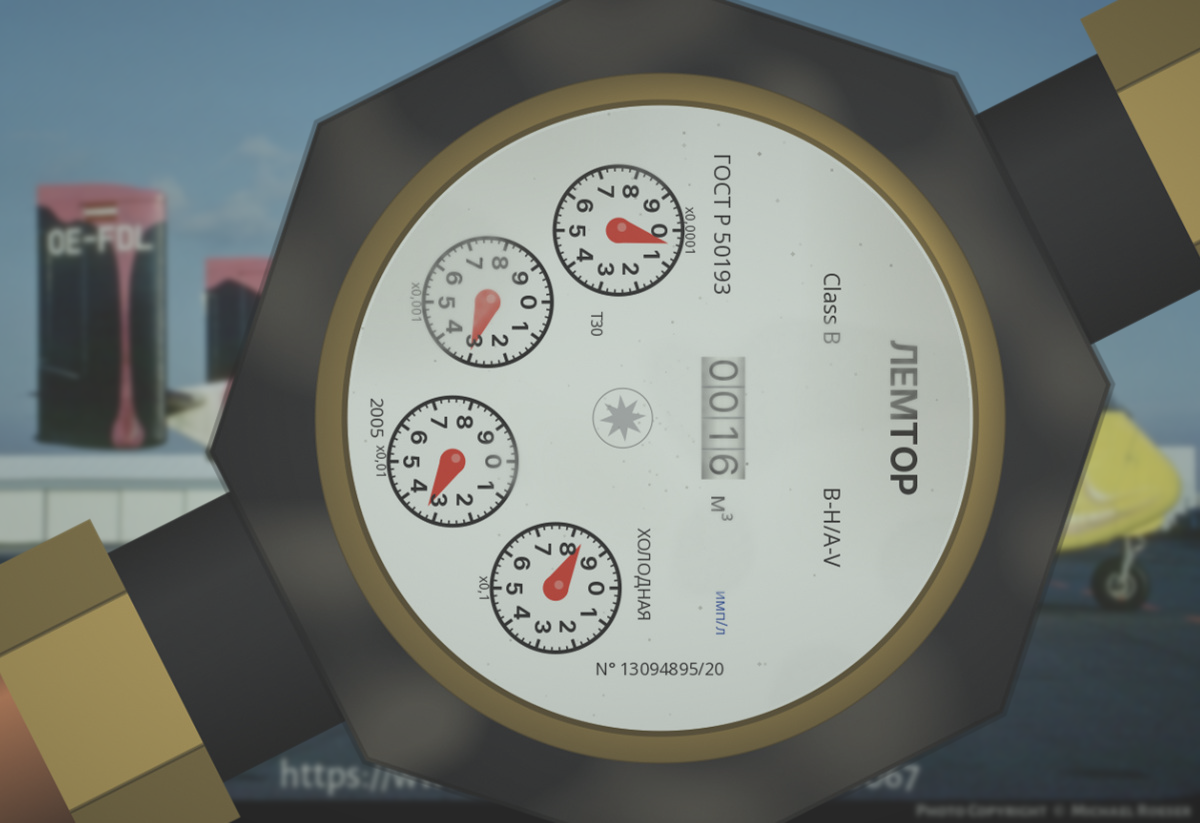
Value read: 16.8330 m³
